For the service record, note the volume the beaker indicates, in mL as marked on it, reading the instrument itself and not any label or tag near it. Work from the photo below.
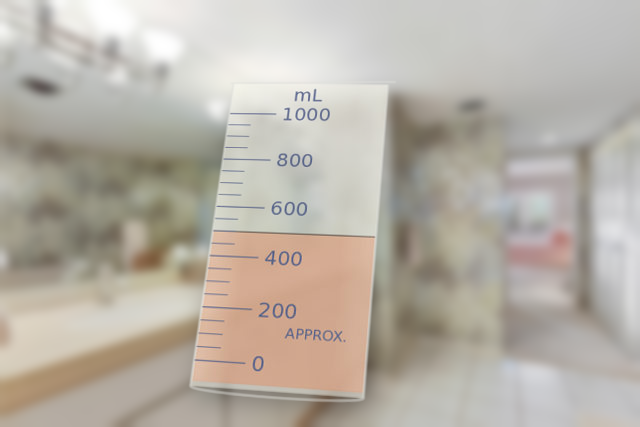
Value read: 500 mL
